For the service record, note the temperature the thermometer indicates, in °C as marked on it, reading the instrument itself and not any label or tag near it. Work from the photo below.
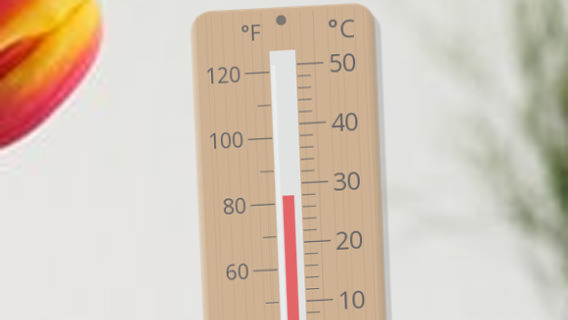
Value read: 28 °C
